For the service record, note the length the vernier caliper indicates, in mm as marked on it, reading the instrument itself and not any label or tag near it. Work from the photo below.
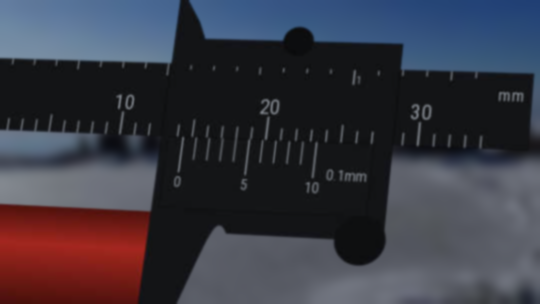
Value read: 14.4 mm
